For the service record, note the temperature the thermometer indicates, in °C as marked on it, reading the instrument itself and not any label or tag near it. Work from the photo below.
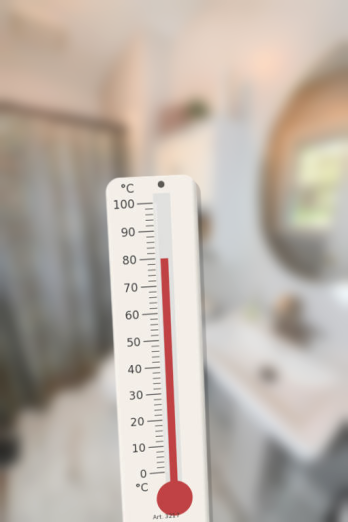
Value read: 80 °C
